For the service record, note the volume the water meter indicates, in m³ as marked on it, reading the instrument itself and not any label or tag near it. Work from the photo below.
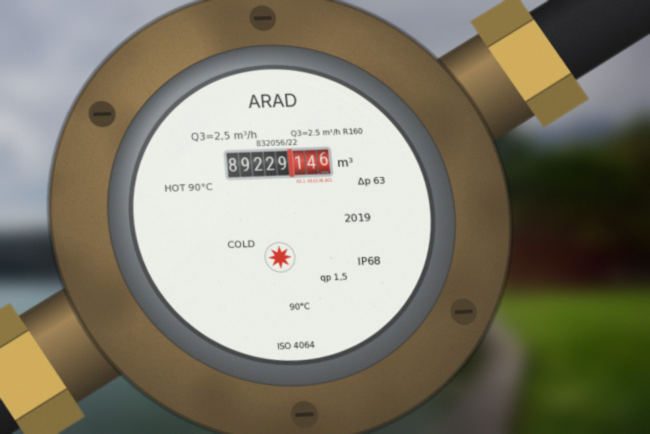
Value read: 89229.146 m³
